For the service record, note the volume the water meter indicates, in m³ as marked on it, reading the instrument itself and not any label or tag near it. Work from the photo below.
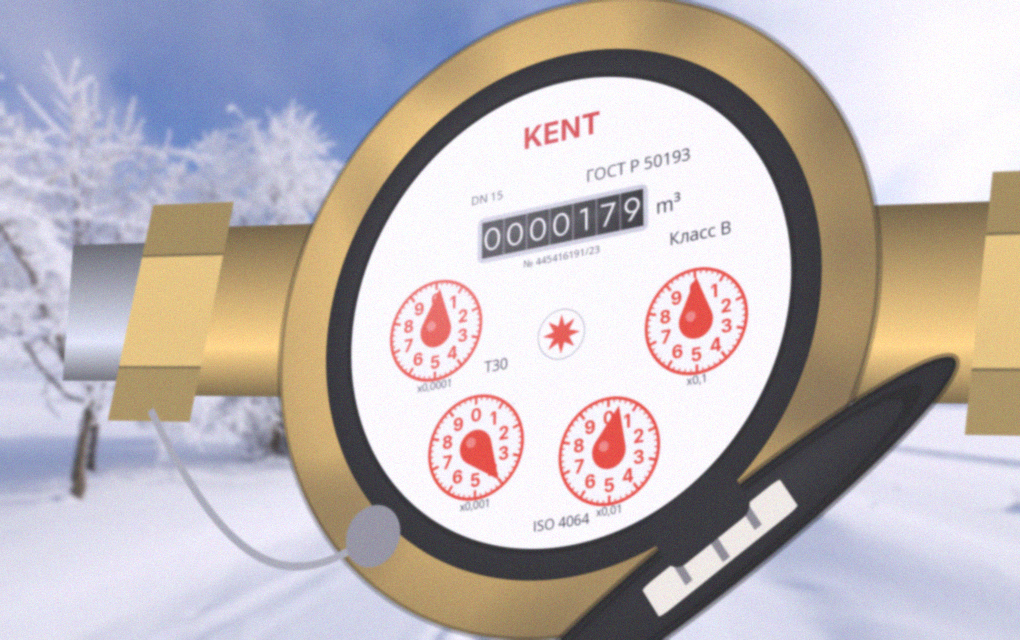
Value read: 179.0040 m³
